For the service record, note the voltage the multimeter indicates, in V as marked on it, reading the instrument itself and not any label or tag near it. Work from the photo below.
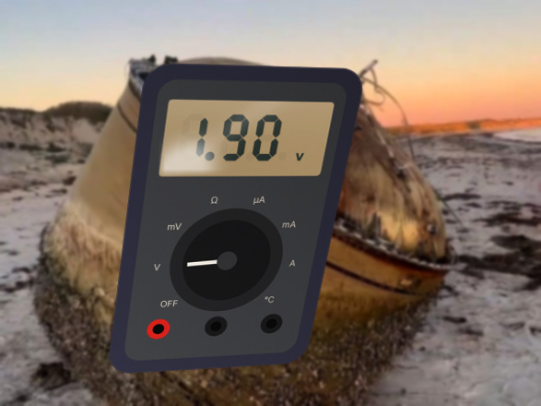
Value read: 1.90 V
